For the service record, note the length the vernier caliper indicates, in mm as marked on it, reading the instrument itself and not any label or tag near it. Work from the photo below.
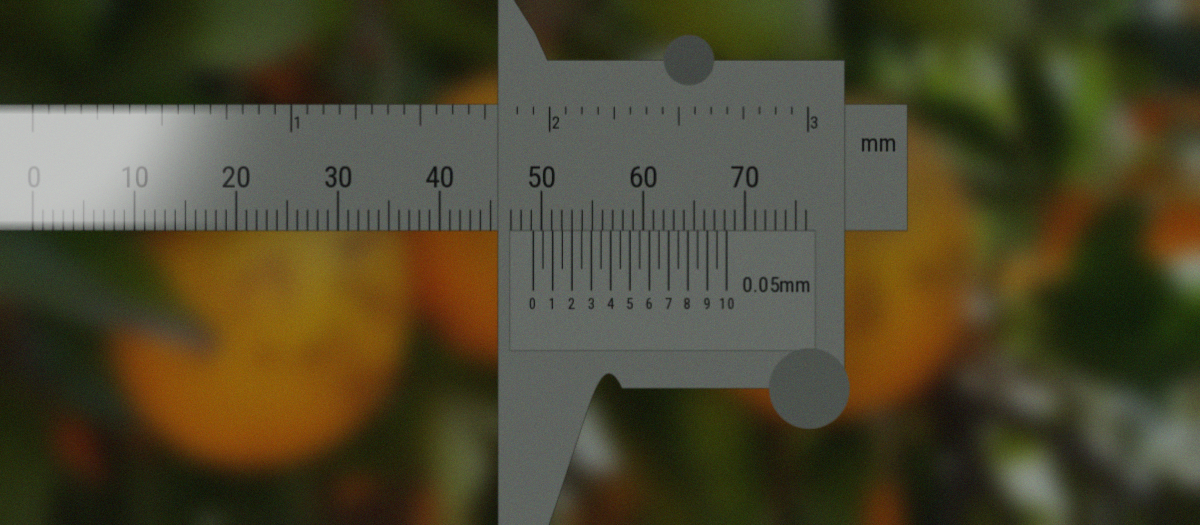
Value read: 49.2 mm
